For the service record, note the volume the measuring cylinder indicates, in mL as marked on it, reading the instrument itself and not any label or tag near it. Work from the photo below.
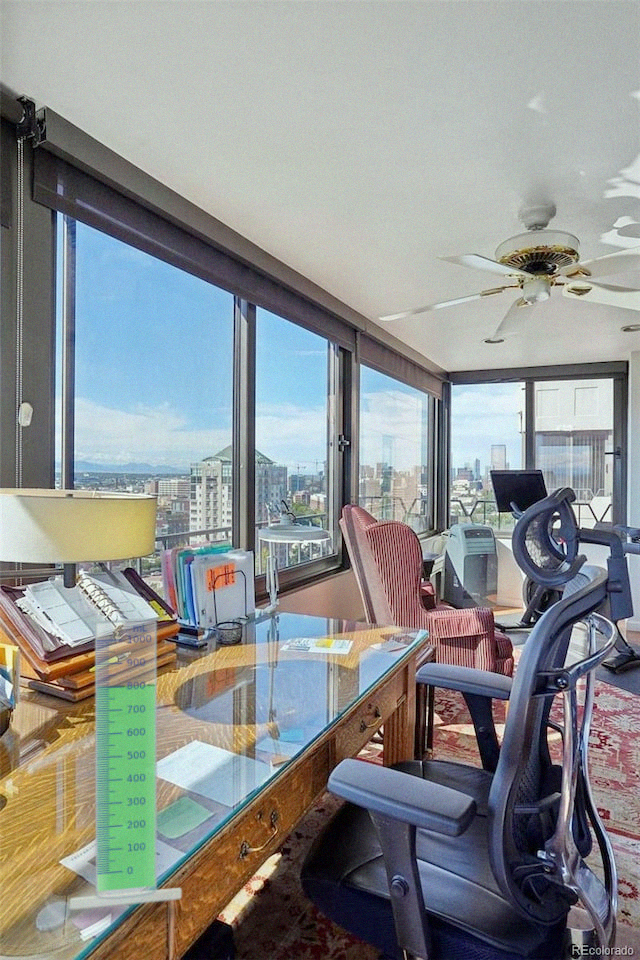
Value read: 800 mL
